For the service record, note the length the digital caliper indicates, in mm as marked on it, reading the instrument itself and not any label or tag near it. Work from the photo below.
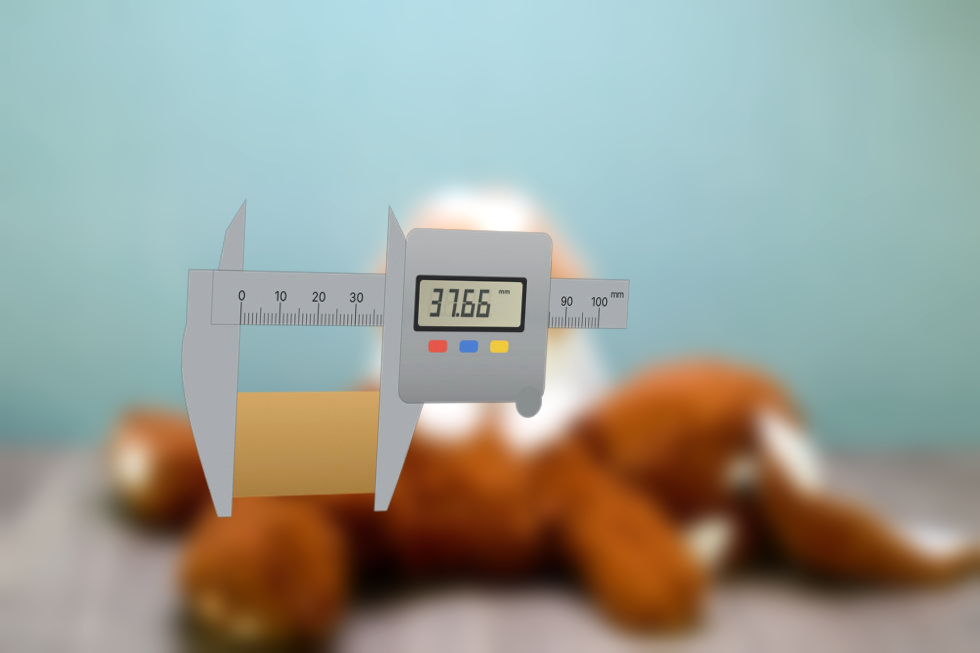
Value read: 37.66 mm
